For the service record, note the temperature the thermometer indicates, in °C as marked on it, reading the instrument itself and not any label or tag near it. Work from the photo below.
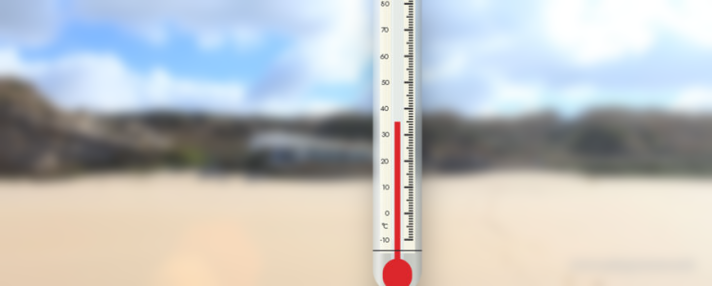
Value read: 35 °C
